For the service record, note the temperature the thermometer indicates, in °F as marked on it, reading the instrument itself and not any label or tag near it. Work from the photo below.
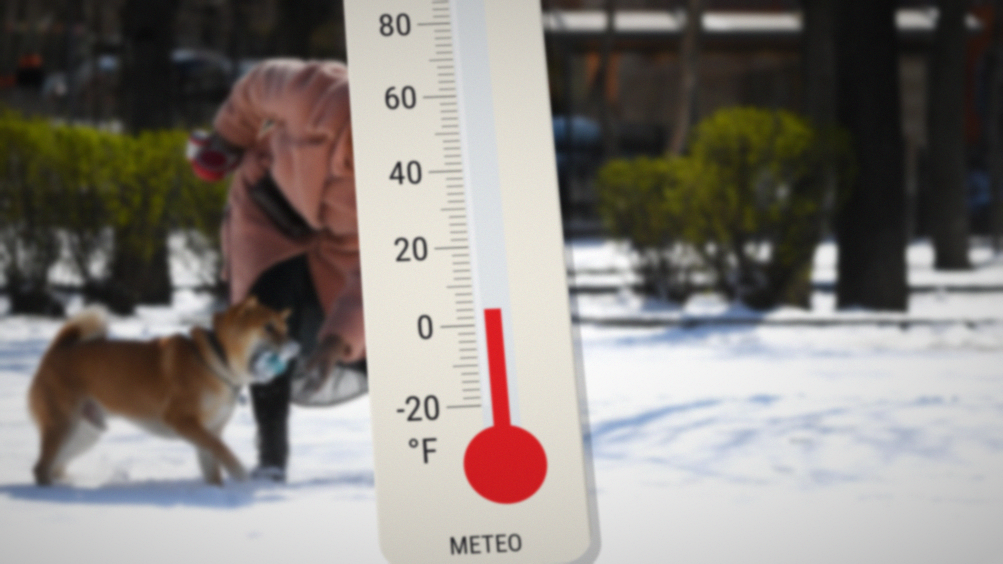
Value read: 4 °F
